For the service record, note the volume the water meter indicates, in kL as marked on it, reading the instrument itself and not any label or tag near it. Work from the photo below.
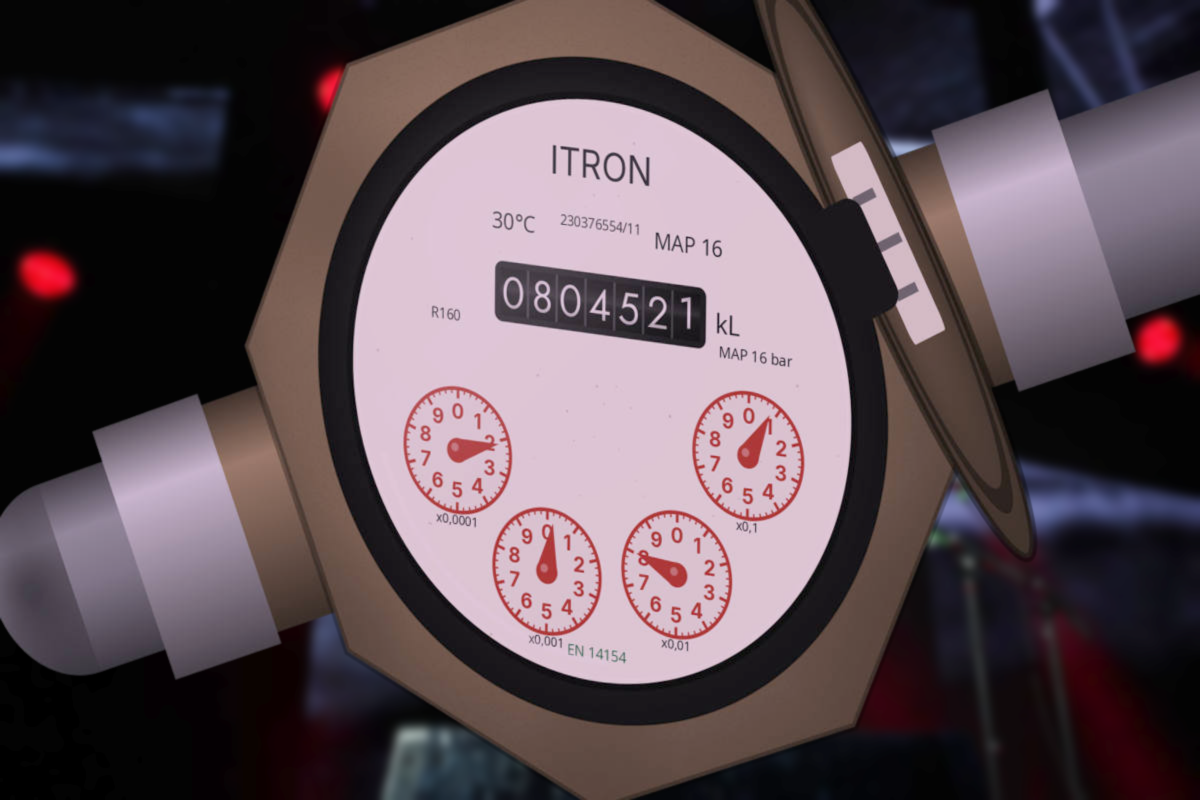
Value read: 804521.0802 kL
